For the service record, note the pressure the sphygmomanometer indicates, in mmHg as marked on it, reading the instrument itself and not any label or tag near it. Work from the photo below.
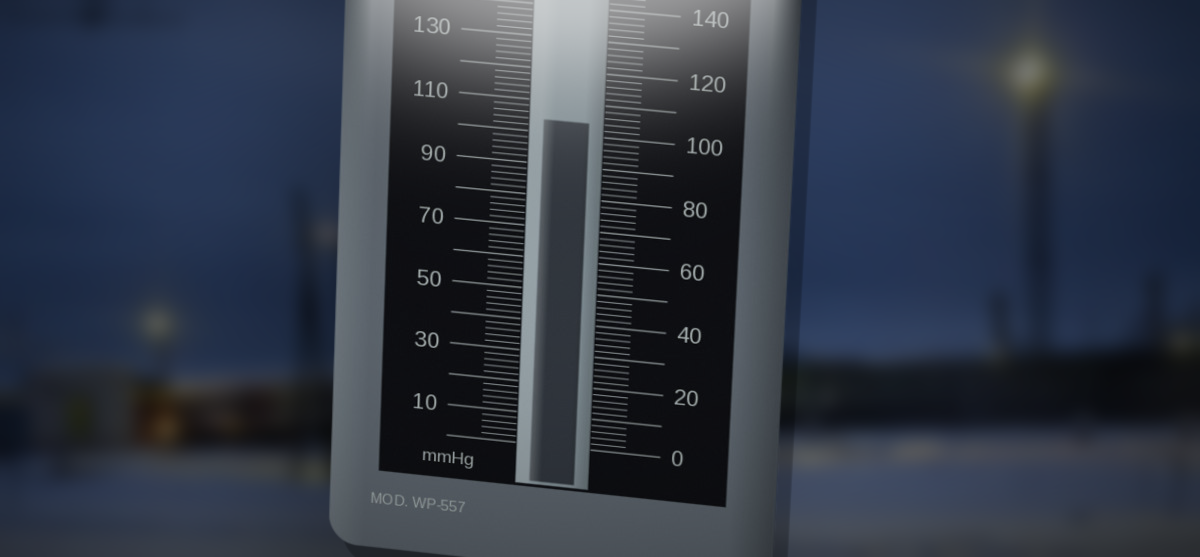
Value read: 104 mmHg
